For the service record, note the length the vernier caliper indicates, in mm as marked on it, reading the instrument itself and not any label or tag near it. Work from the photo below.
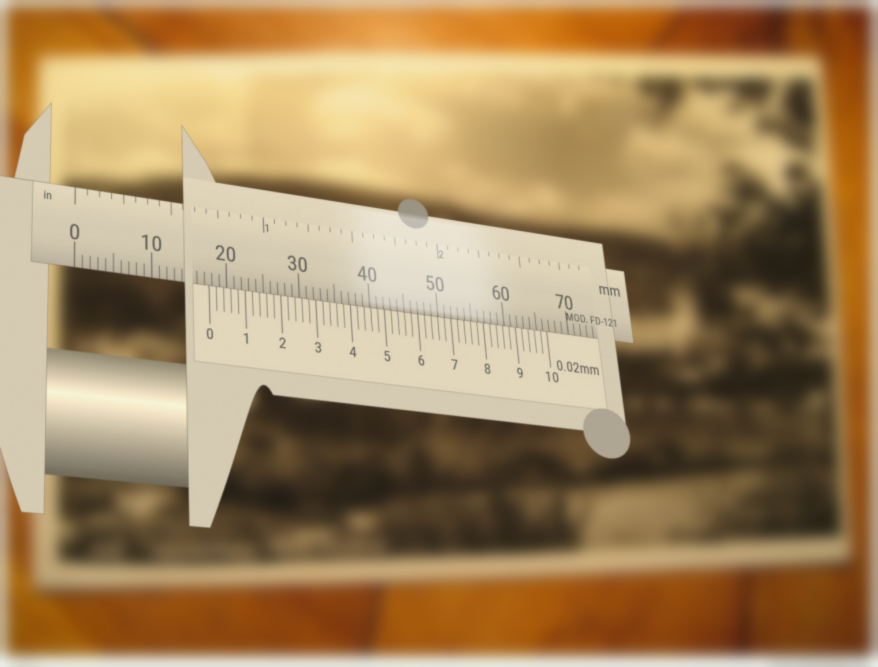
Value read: 17.6 mm
